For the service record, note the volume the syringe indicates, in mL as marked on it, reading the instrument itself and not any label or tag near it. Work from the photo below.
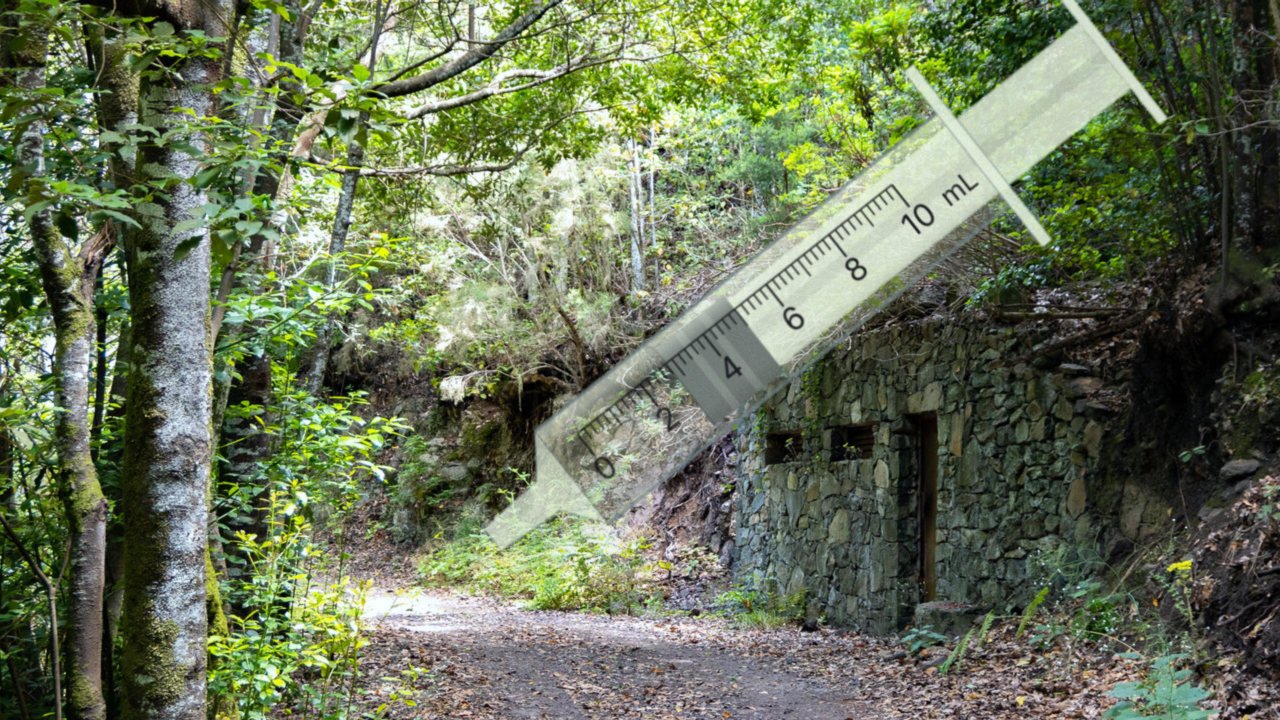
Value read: 2.8 mL
